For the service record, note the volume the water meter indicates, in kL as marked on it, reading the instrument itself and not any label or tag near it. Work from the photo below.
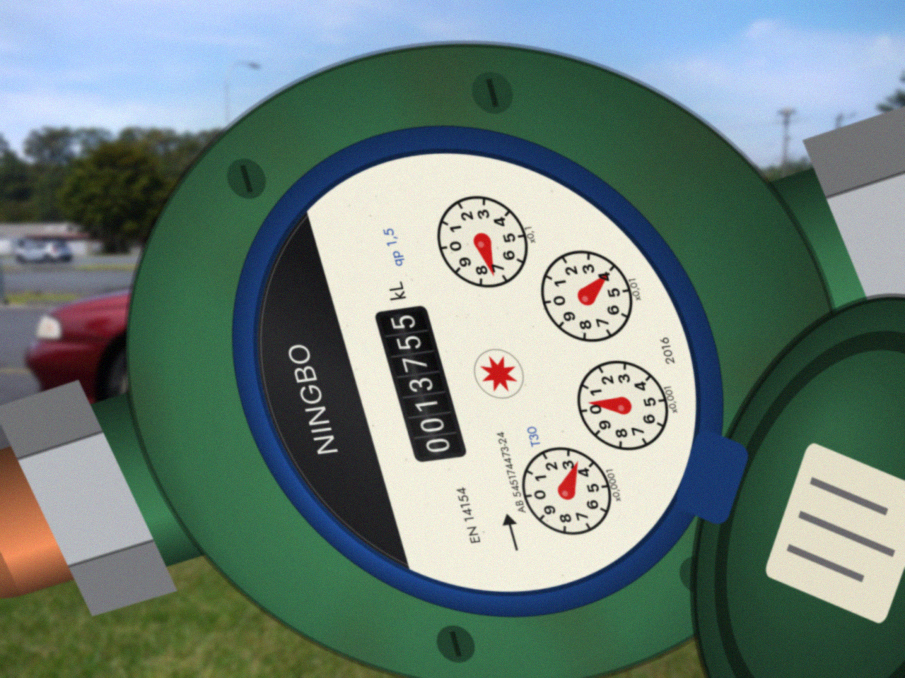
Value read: 13755.7403 kL
